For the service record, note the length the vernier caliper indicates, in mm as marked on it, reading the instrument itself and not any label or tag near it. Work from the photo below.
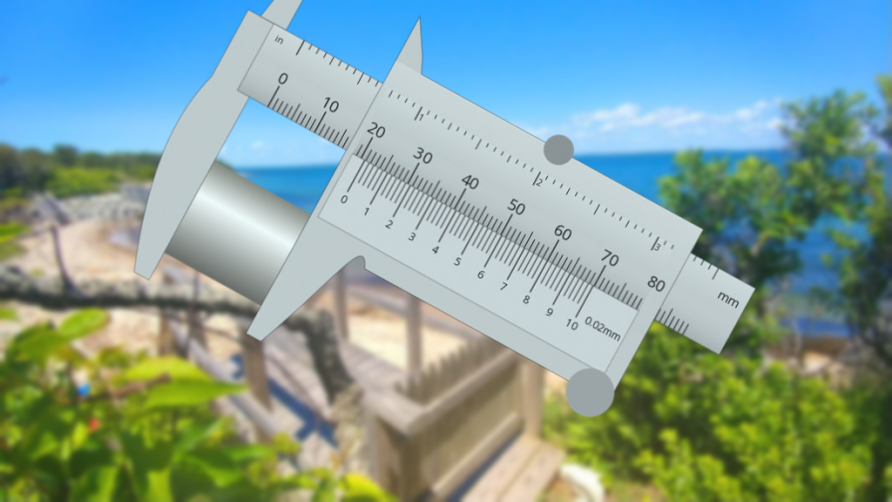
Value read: 20.8 mm
